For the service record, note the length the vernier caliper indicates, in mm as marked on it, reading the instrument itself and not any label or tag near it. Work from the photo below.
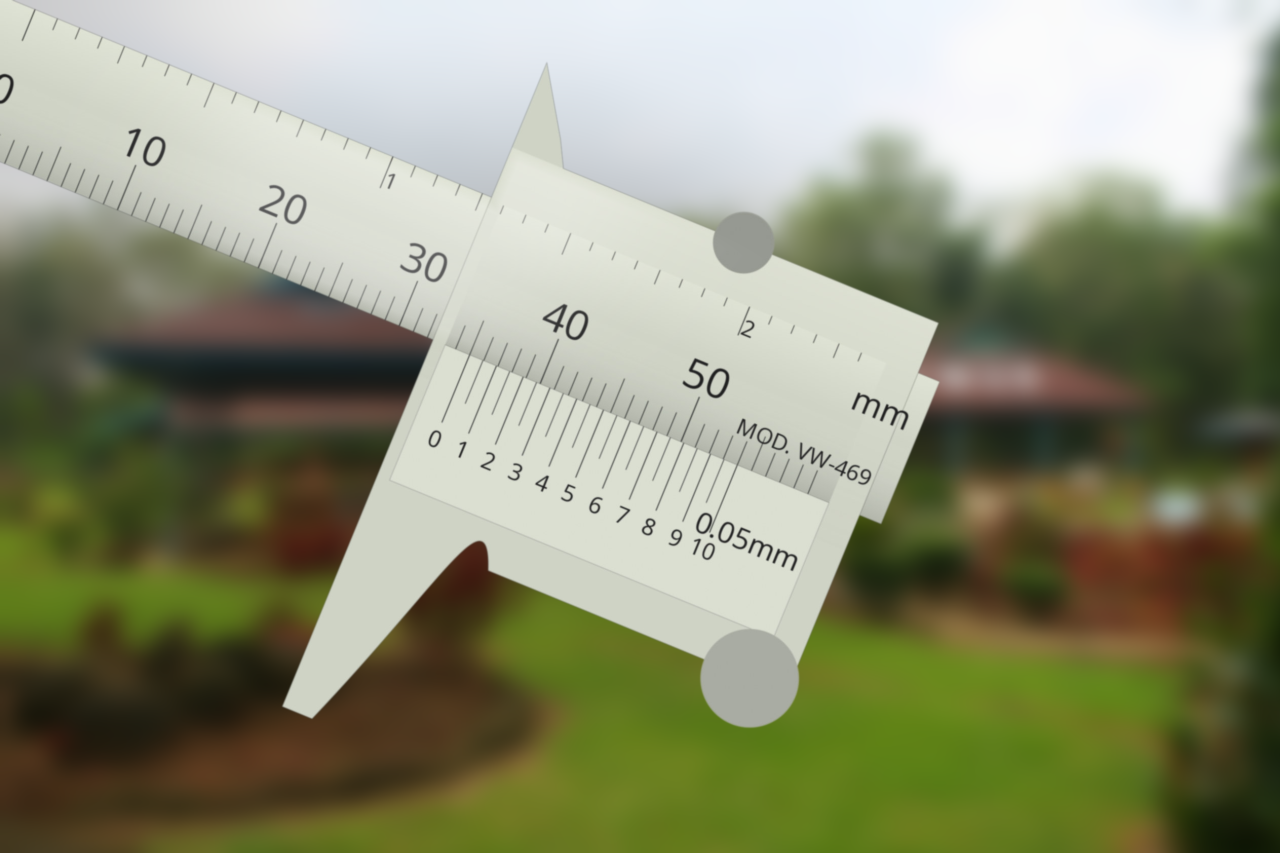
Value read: 35.0 mm
